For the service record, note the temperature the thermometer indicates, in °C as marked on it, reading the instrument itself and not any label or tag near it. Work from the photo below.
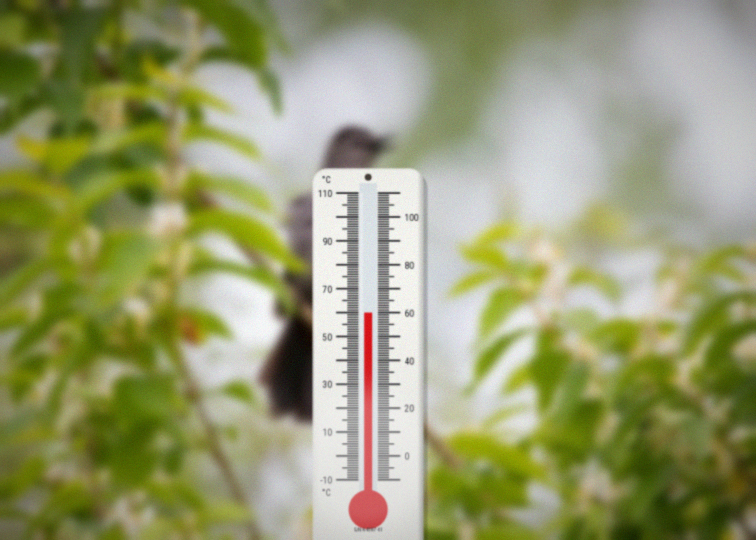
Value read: 60 °C
